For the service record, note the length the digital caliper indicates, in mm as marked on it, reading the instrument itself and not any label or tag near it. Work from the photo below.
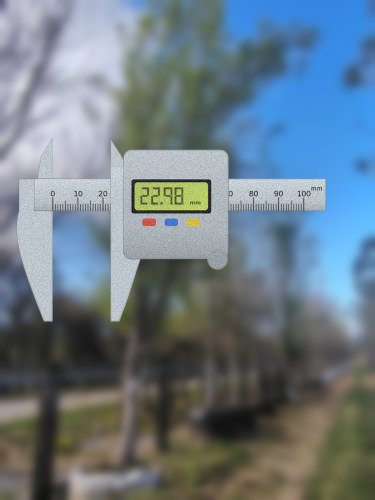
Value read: 22.98 mm
